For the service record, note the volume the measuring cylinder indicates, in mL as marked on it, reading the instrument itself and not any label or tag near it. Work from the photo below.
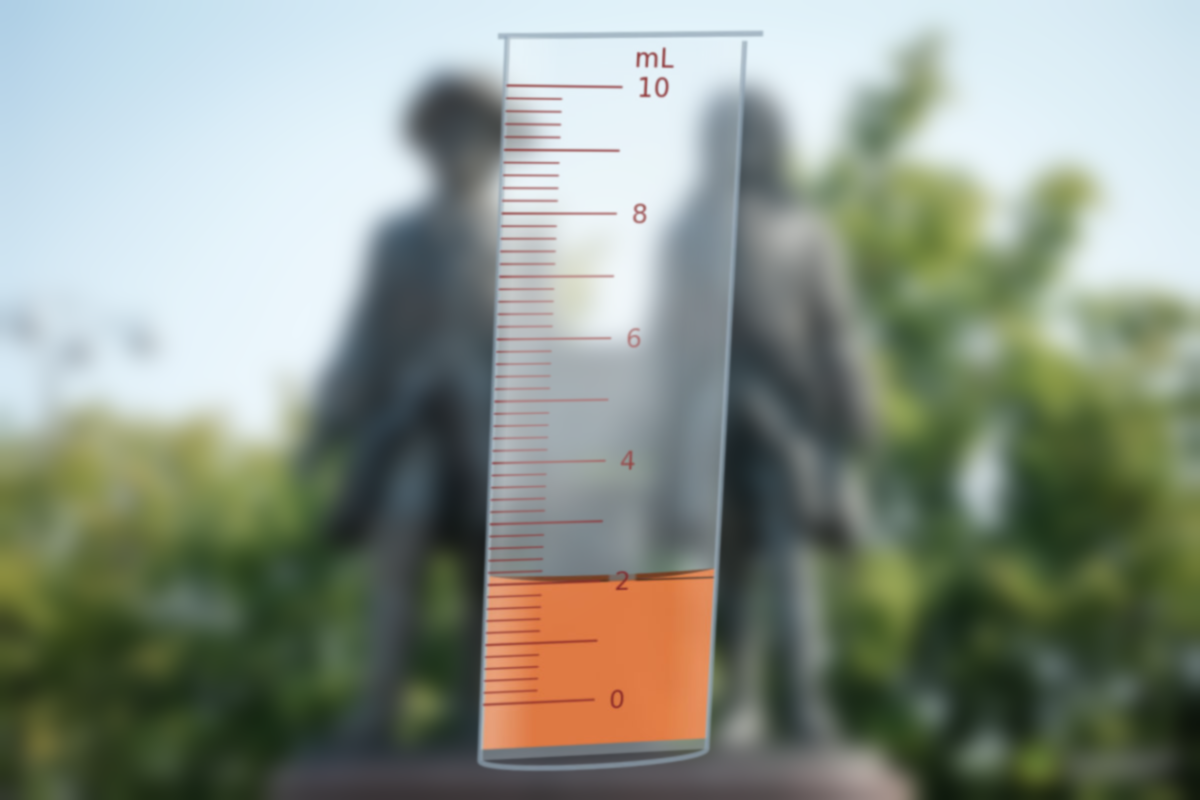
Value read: 2 mL
